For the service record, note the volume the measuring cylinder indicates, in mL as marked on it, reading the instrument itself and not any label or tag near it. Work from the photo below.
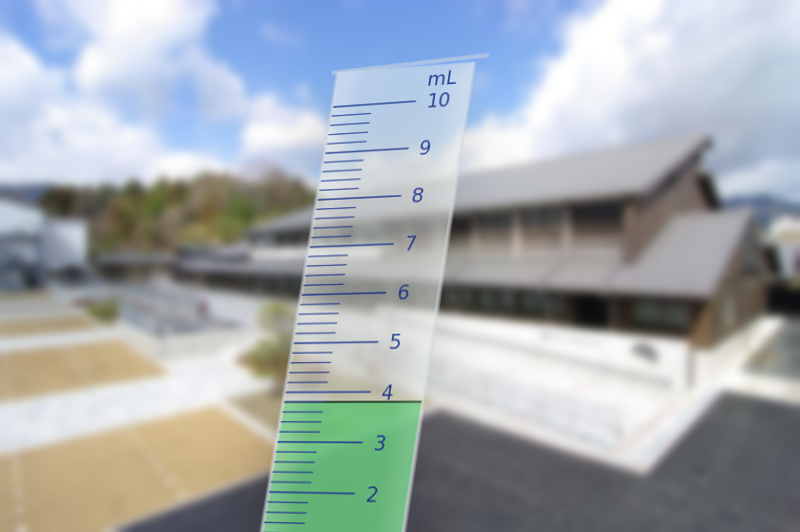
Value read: 3.8 mL
